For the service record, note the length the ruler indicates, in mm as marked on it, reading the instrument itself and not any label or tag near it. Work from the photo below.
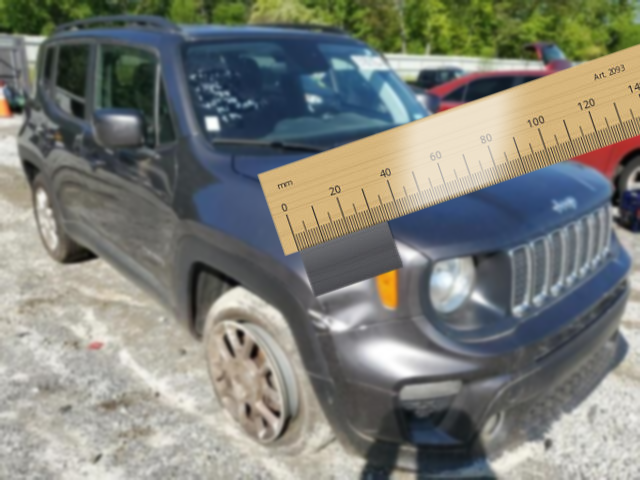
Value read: 35 mm
